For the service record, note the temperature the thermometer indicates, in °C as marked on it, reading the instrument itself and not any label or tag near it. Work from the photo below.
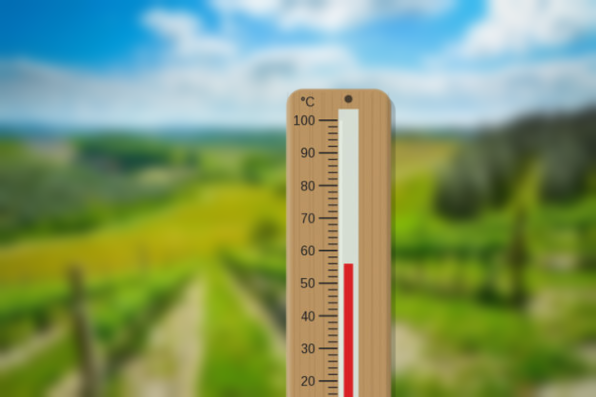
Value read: 56 °C
